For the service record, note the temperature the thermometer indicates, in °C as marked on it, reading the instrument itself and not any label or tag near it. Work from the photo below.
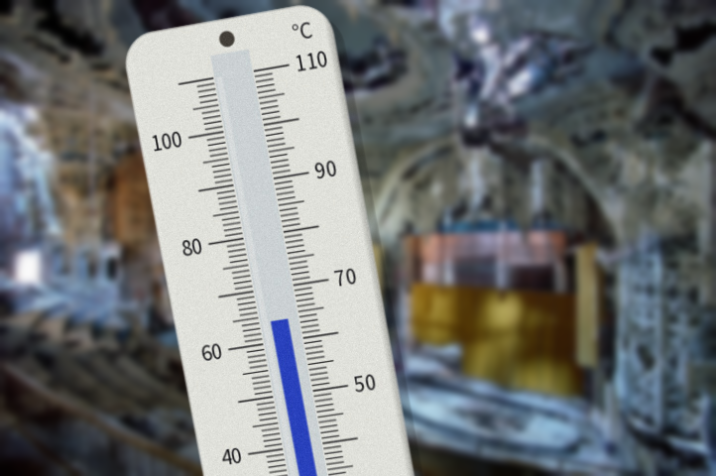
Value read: 64 °C
